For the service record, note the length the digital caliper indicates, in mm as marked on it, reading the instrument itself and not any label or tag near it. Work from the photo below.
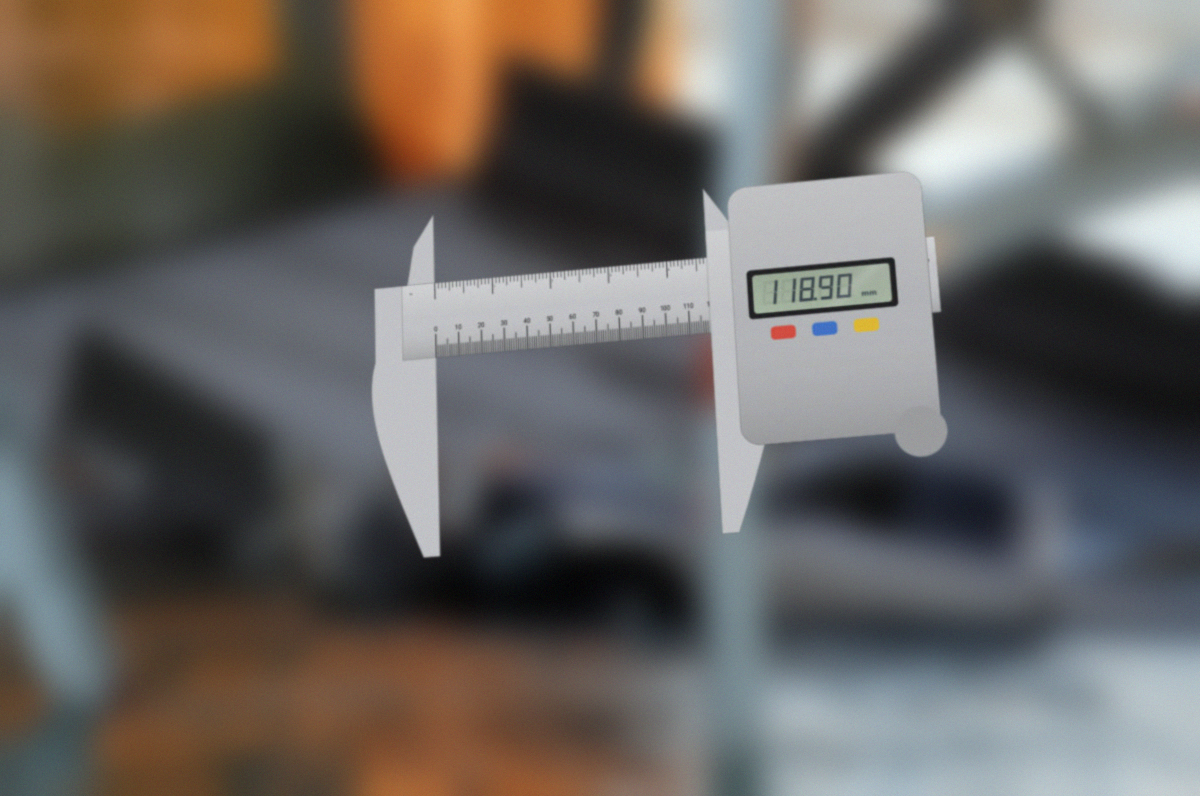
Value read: 118.90 mm
